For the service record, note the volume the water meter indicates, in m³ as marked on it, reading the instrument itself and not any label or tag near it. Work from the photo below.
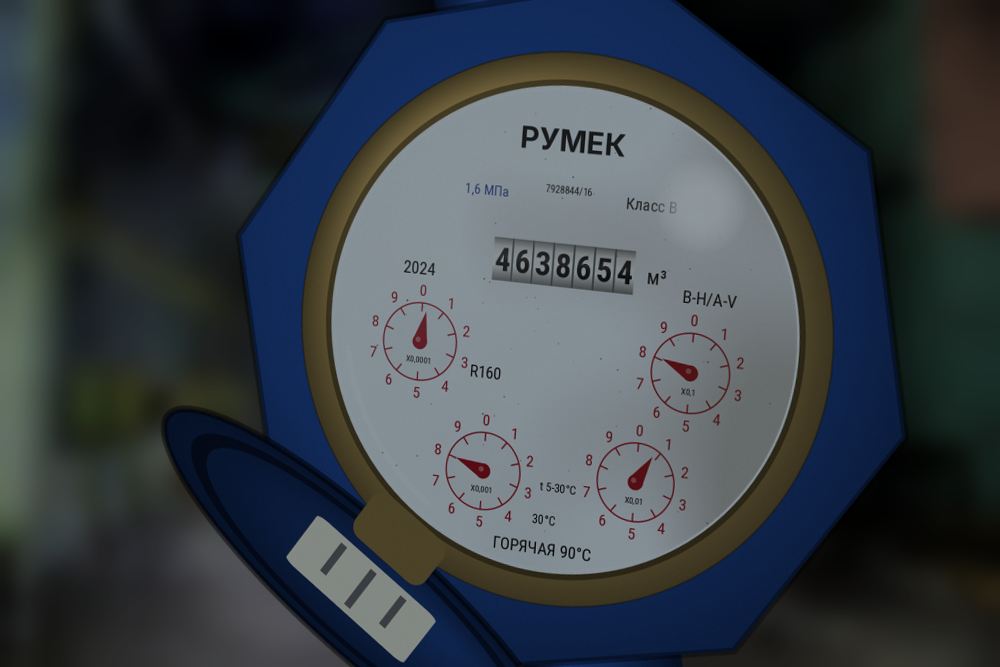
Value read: 4638654.8080 m³
